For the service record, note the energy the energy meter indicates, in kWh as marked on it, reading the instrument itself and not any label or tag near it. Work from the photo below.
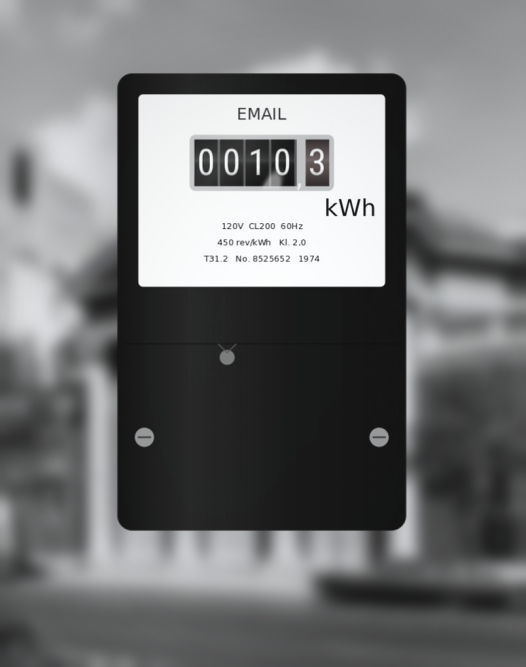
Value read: 10.3 kWh
